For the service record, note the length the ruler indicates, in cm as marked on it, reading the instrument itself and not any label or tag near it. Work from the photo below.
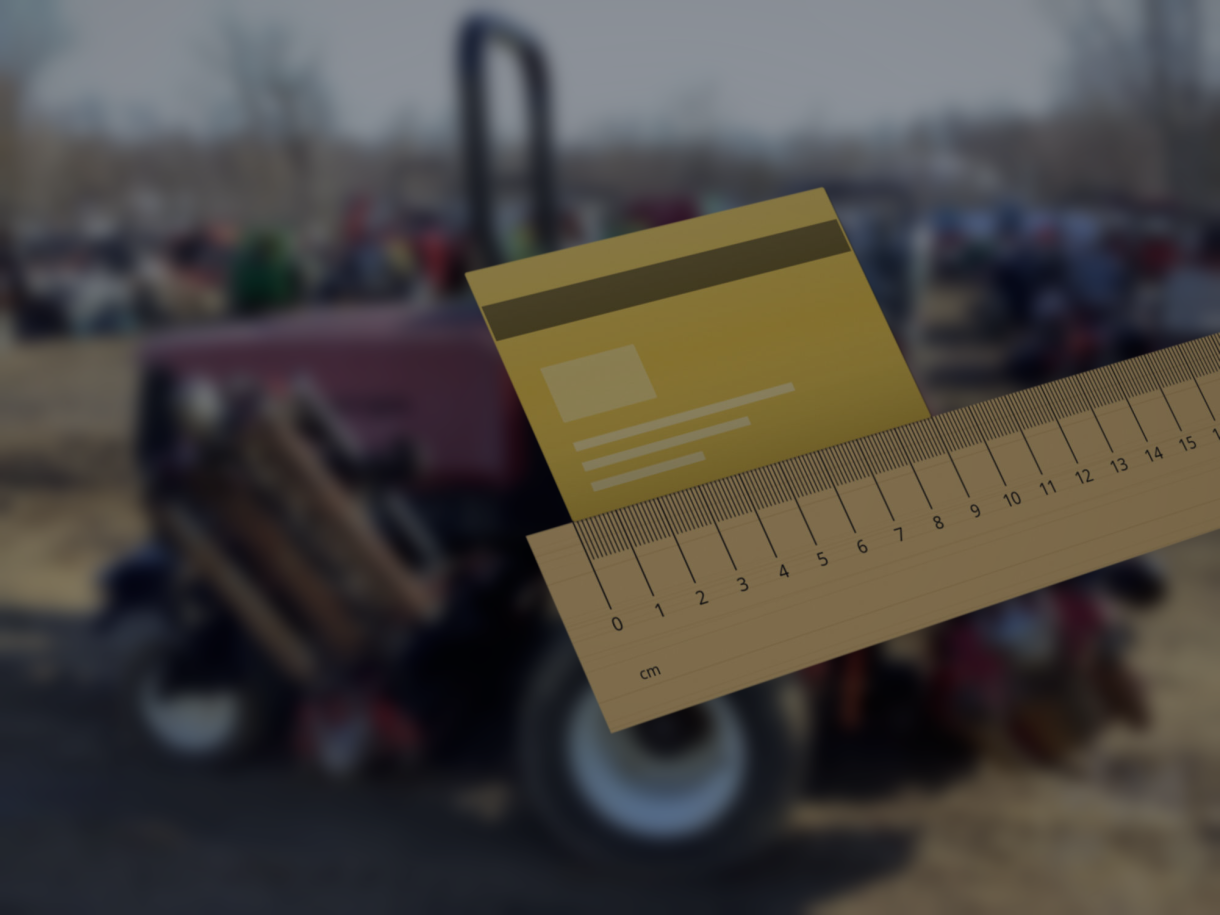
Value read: 9 cm
